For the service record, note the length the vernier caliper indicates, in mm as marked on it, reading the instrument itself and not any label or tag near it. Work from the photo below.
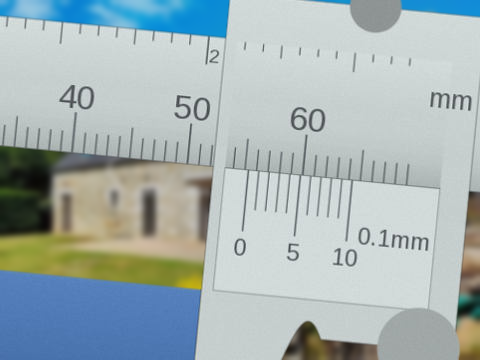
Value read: 55.3 mm
